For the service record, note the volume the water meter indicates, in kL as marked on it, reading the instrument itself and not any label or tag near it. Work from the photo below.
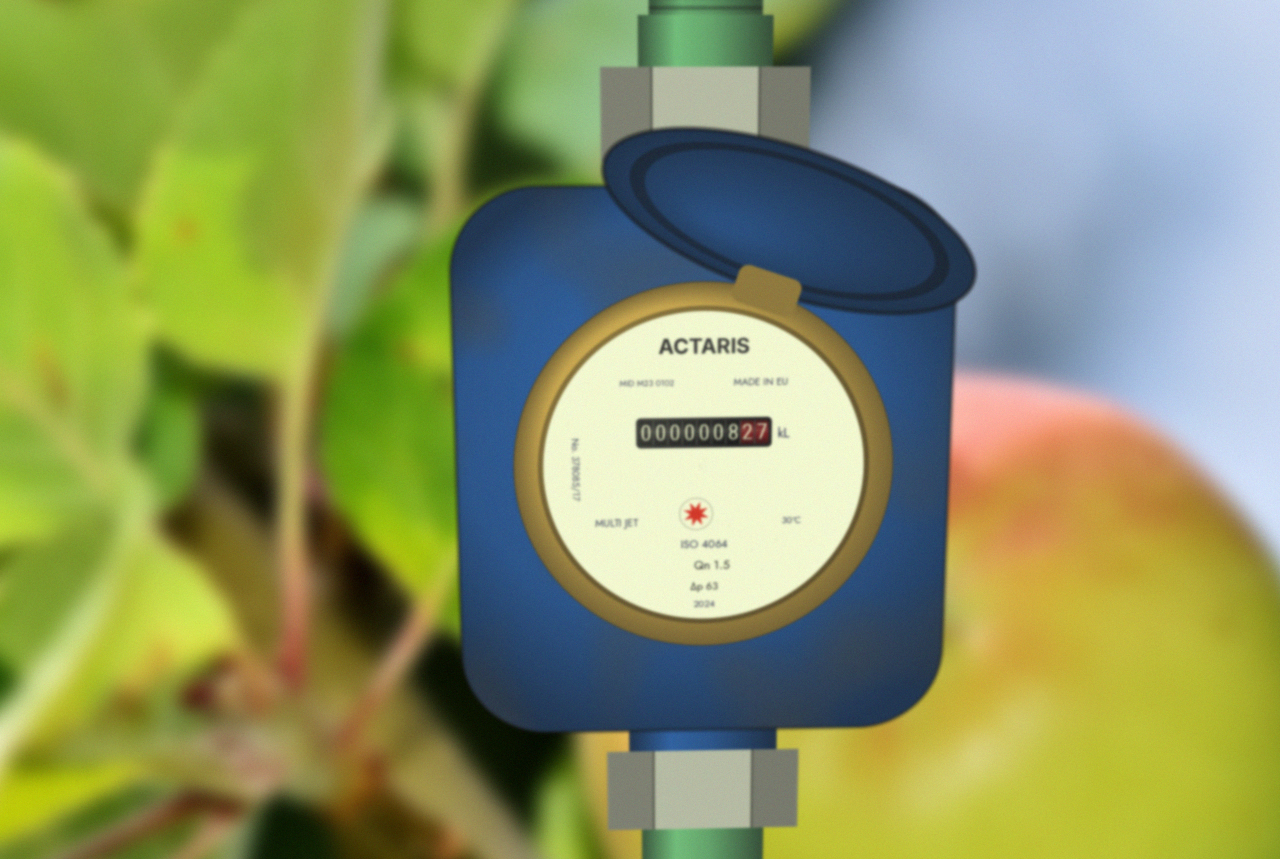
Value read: 8.27 kL
